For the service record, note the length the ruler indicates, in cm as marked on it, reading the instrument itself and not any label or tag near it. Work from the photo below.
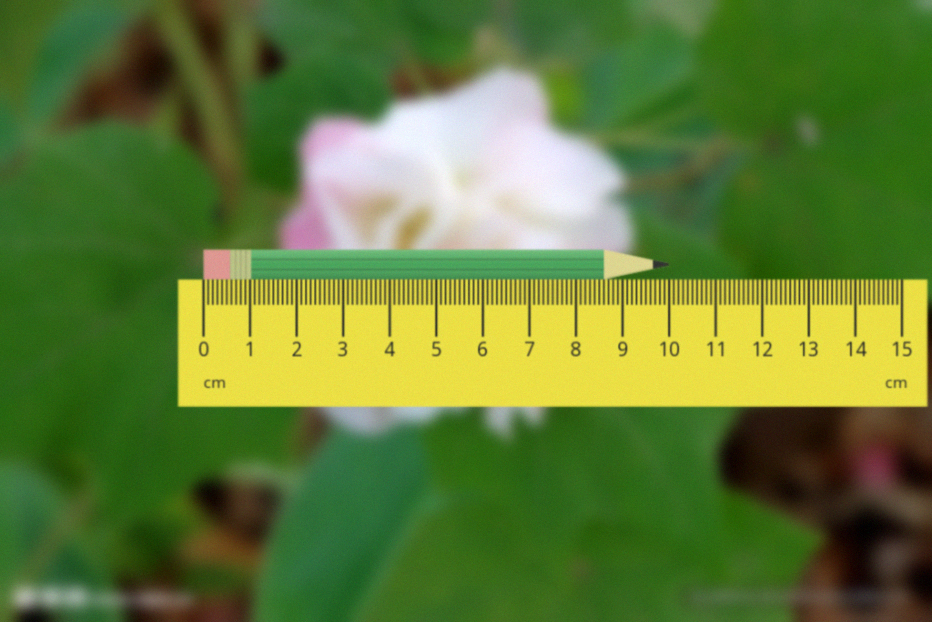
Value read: 10 cm
